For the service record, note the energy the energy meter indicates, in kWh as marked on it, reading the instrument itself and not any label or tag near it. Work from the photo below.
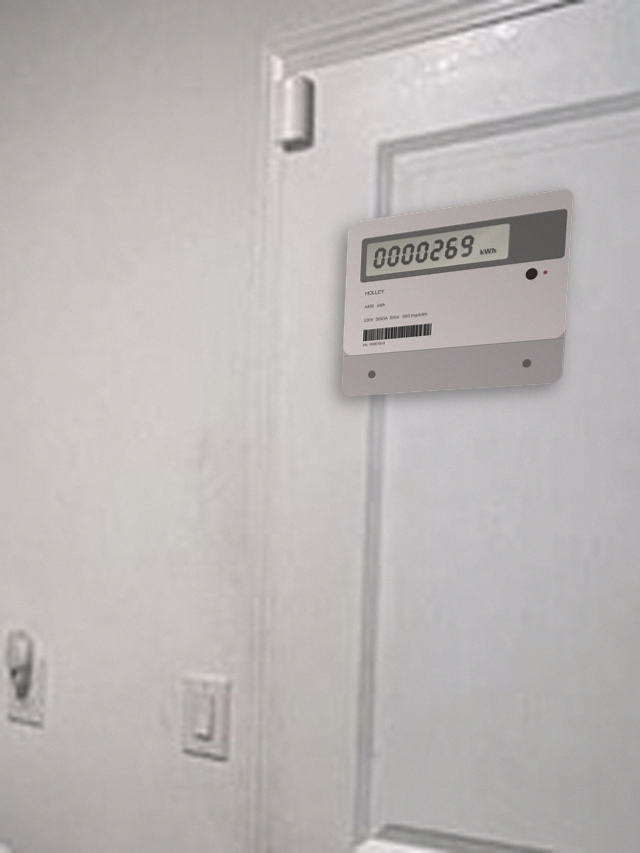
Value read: 269 kWh
